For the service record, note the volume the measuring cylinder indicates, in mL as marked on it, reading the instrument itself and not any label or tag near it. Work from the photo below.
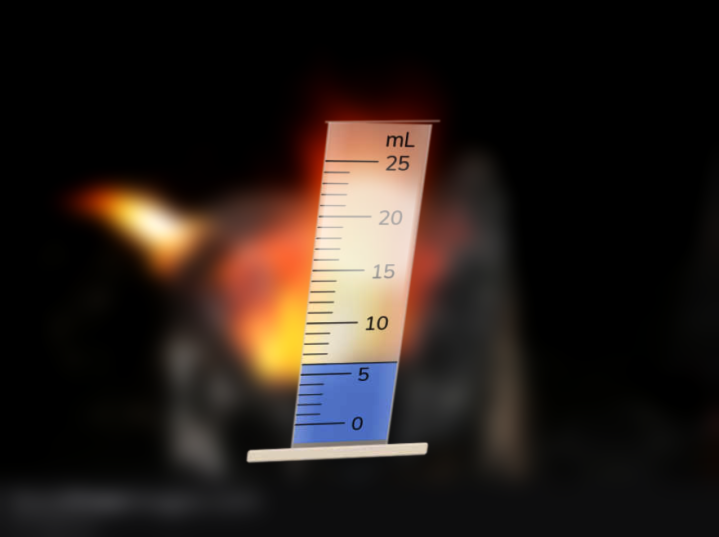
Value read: 6 mL
